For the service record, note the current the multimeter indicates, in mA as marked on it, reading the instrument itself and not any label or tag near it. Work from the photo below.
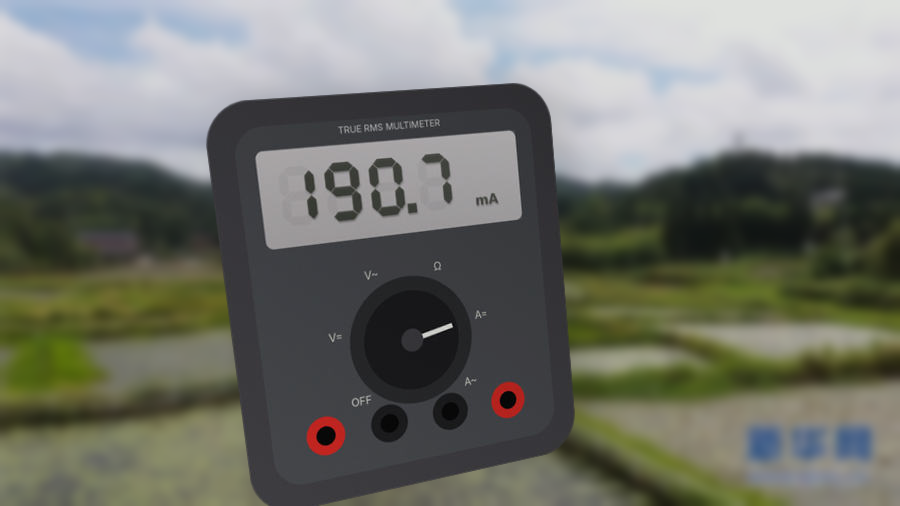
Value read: 190.7 mA
